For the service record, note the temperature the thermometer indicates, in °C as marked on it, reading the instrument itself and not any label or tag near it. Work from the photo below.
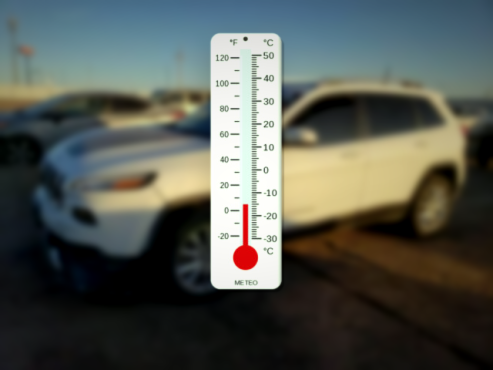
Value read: -15 °C
